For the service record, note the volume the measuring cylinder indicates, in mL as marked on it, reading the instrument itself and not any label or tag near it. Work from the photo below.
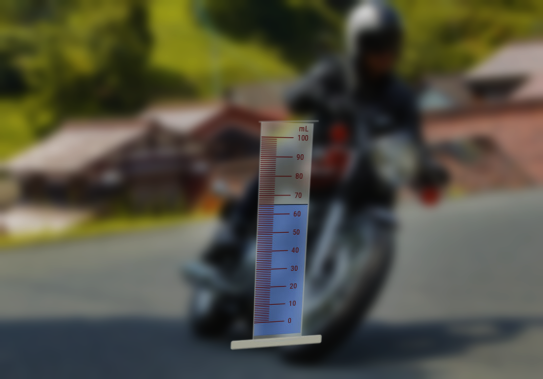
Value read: 65 mL
